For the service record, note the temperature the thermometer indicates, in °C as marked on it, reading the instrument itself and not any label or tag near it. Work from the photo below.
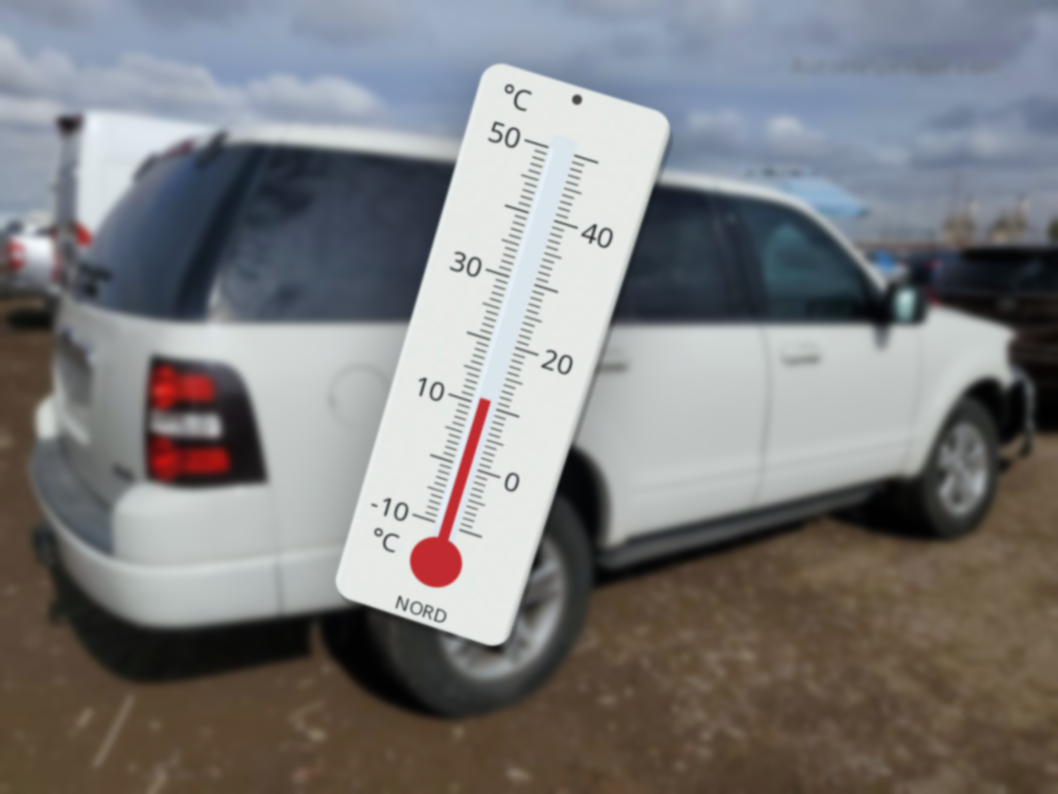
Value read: 11 °C
